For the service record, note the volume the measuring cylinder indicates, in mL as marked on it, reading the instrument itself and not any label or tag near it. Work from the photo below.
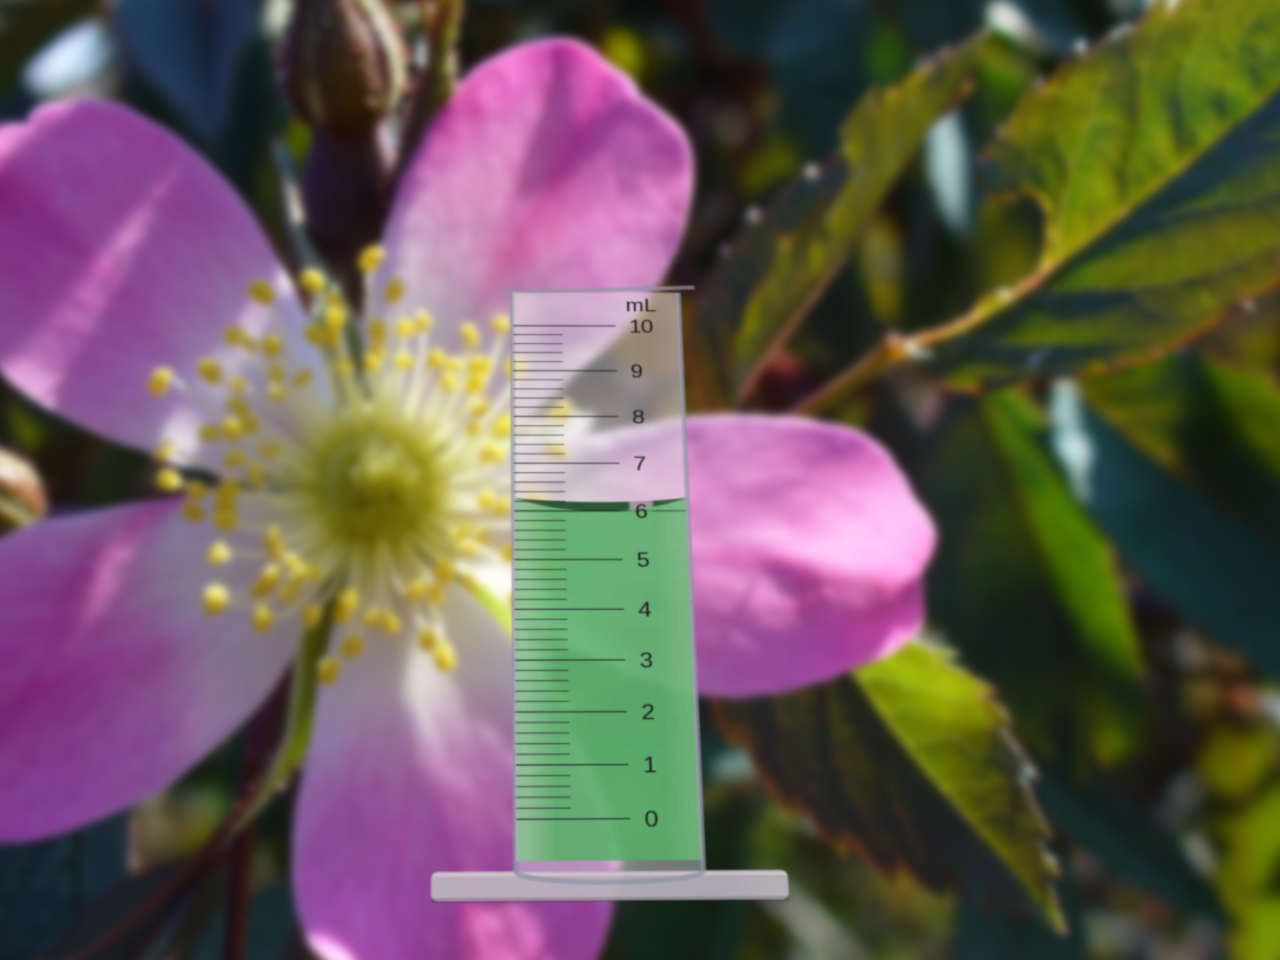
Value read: 6 mL
